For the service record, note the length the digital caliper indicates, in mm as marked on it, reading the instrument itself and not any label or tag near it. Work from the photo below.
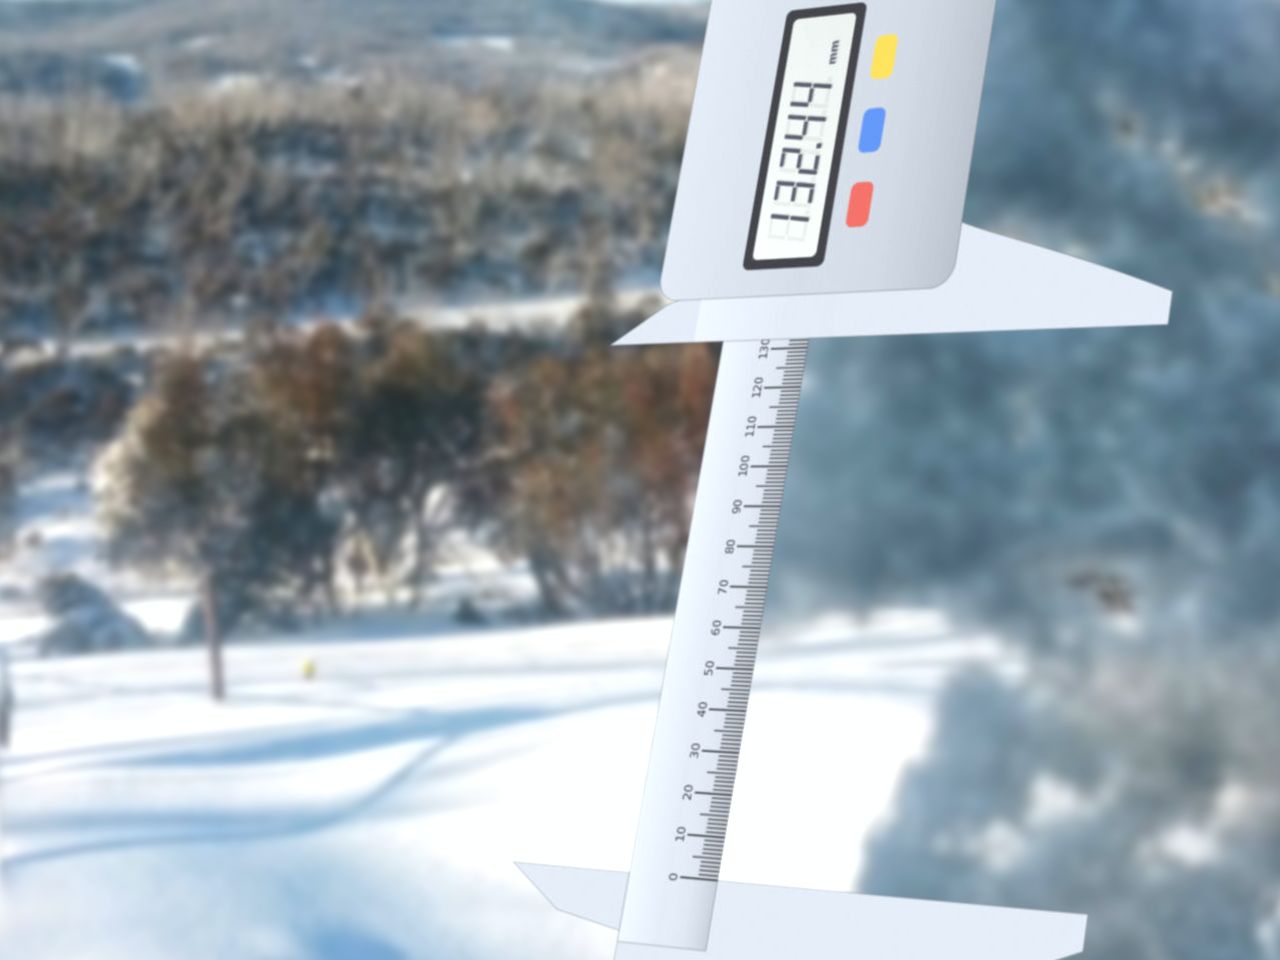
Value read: 132.44 mm
